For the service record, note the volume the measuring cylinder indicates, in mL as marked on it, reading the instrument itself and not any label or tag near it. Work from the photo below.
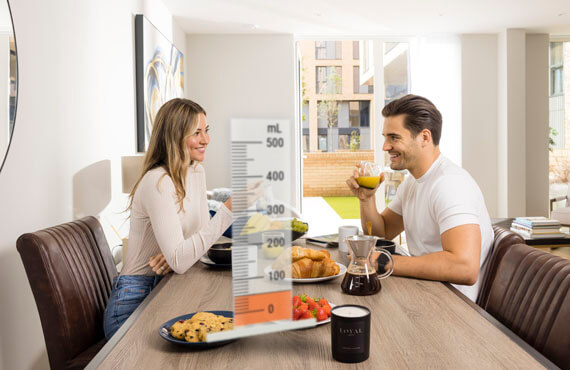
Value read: 50 mL
